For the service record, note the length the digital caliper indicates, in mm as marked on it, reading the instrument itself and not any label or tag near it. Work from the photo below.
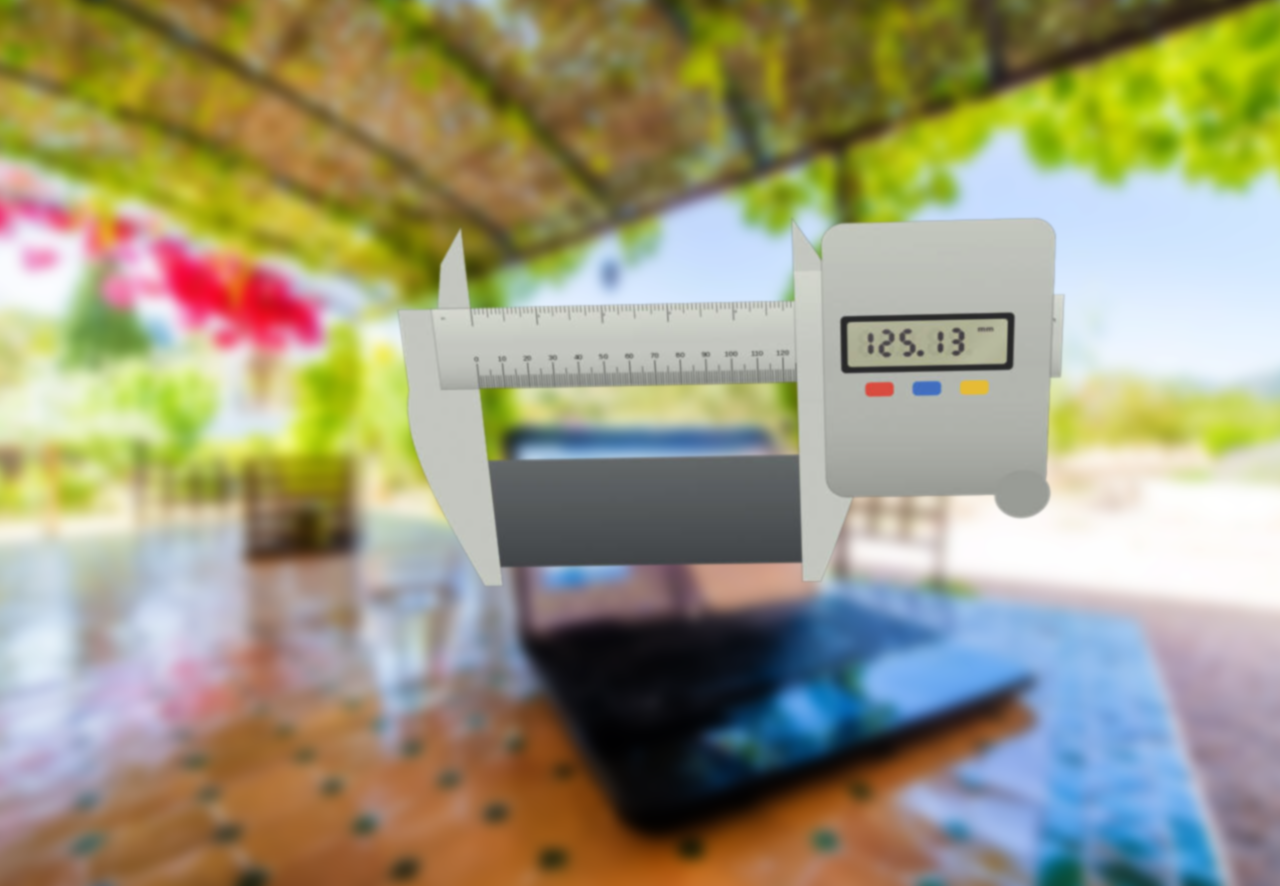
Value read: 125.13 mm
